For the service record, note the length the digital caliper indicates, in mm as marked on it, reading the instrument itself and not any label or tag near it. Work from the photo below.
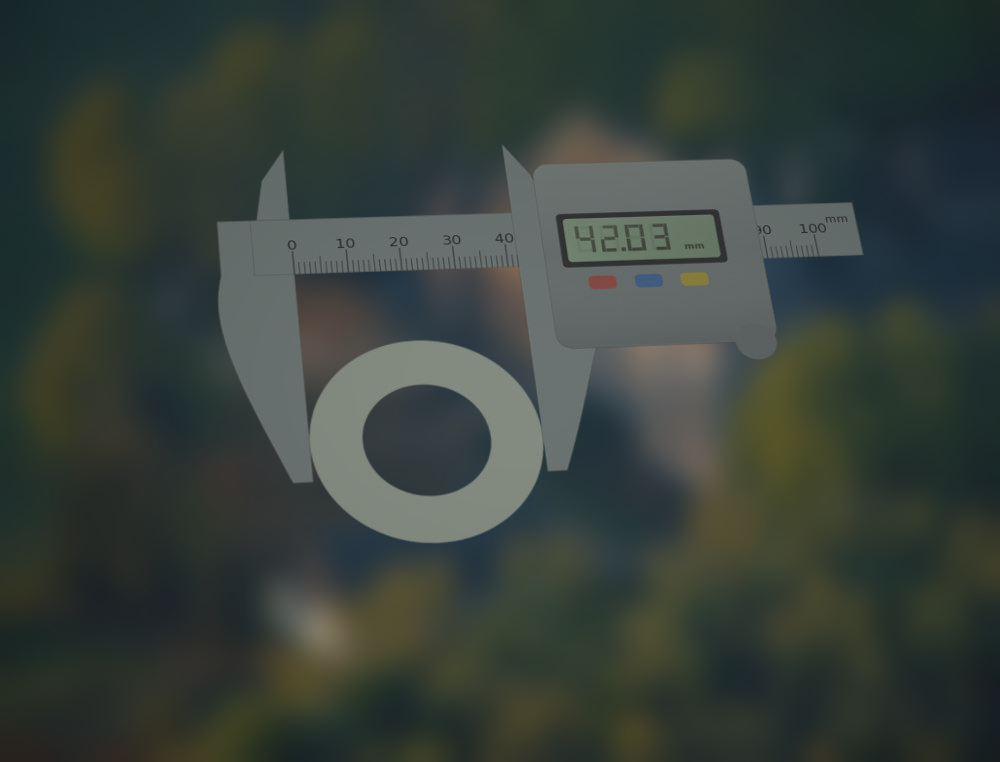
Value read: 42.03 mm
